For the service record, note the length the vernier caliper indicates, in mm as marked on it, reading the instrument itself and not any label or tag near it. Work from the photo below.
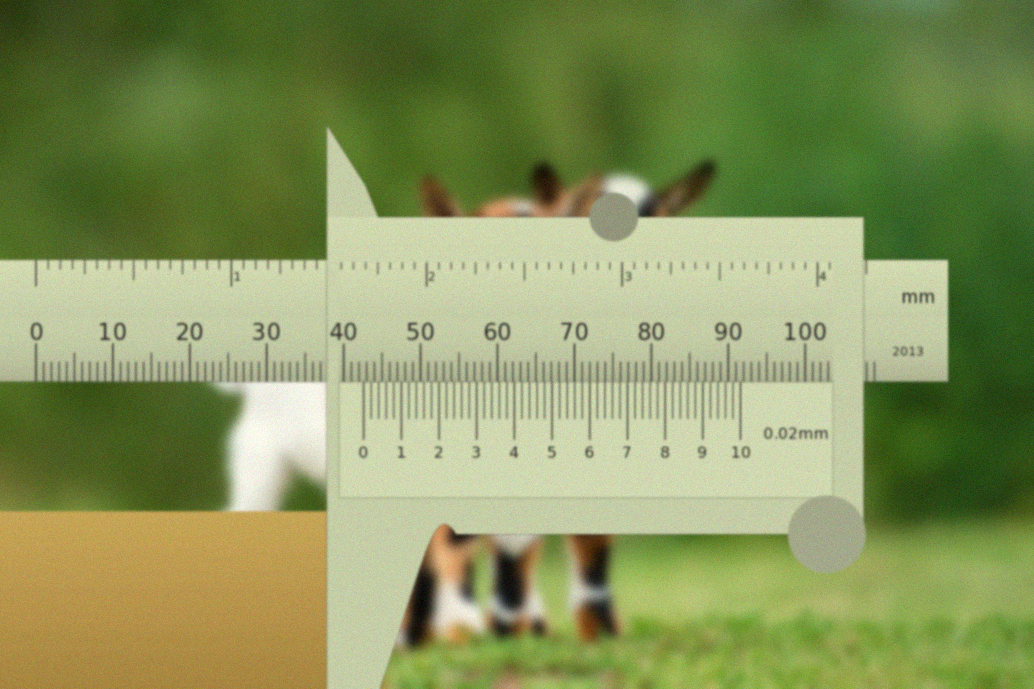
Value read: 42.6 mm
